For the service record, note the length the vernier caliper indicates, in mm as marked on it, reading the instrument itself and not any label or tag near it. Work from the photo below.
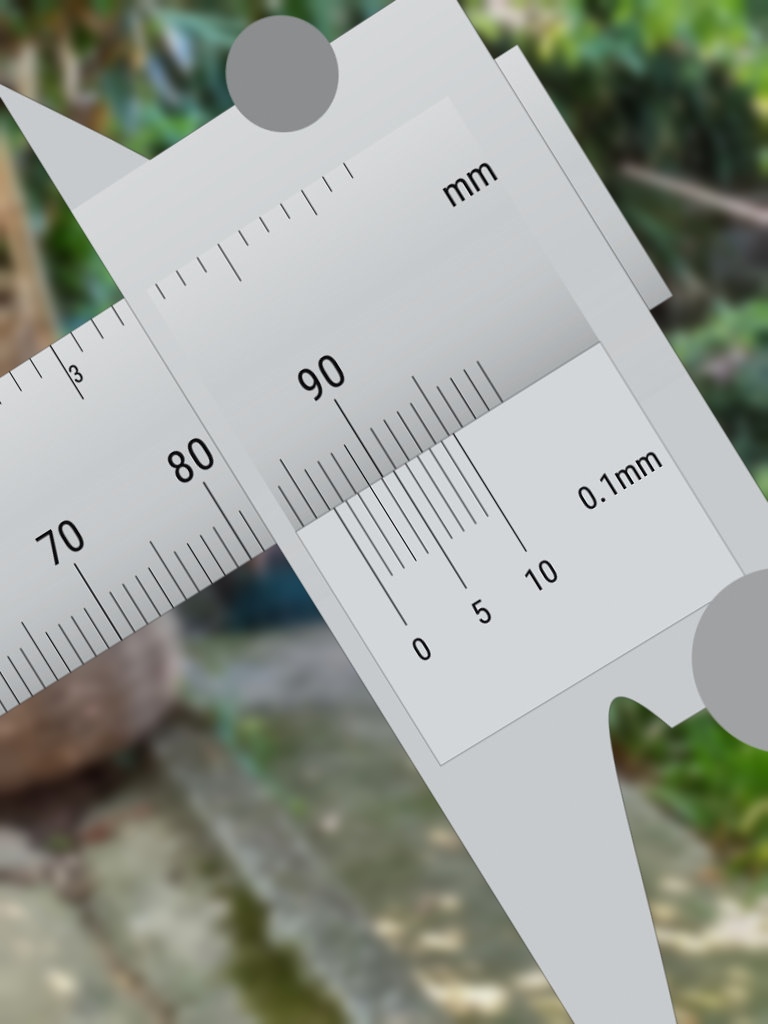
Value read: 86.3 mm
